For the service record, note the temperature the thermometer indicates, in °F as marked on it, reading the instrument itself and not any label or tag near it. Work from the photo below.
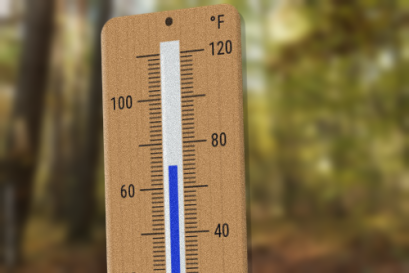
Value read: 70 °F
